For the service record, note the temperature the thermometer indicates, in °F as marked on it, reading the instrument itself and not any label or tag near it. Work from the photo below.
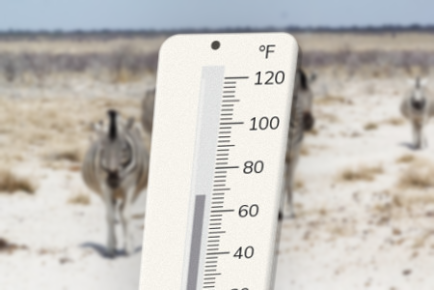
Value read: 68 °F
